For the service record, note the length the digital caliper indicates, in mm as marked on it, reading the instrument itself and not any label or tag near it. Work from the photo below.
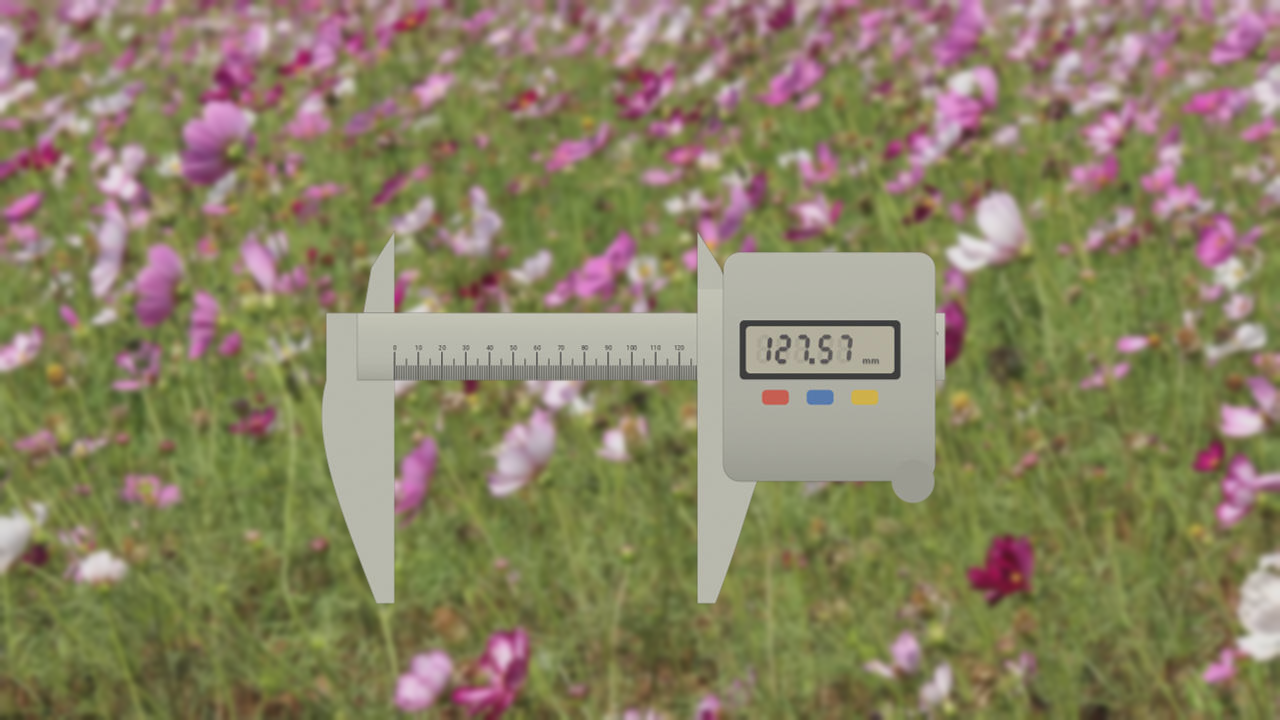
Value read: 127.57 mm
